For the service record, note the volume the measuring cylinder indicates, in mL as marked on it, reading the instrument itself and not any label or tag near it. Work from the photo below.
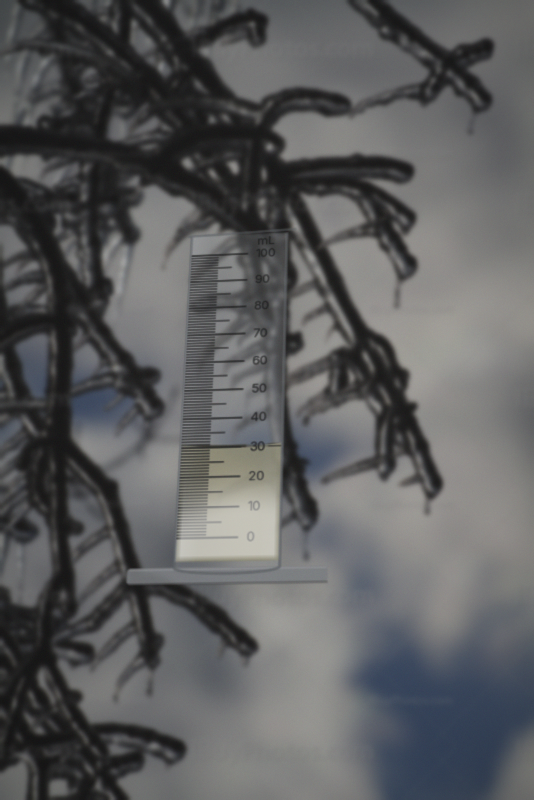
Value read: 30 mL
